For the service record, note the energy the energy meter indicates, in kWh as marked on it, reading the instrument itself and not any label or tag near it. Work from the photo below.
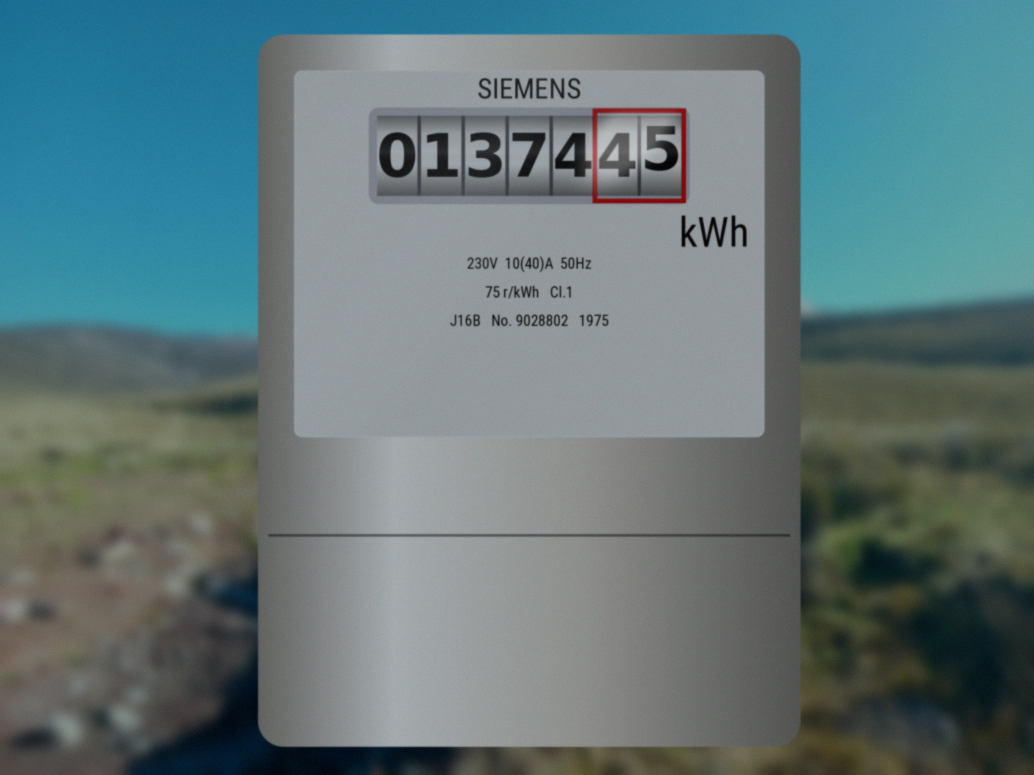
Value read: 1374.45 kWh
